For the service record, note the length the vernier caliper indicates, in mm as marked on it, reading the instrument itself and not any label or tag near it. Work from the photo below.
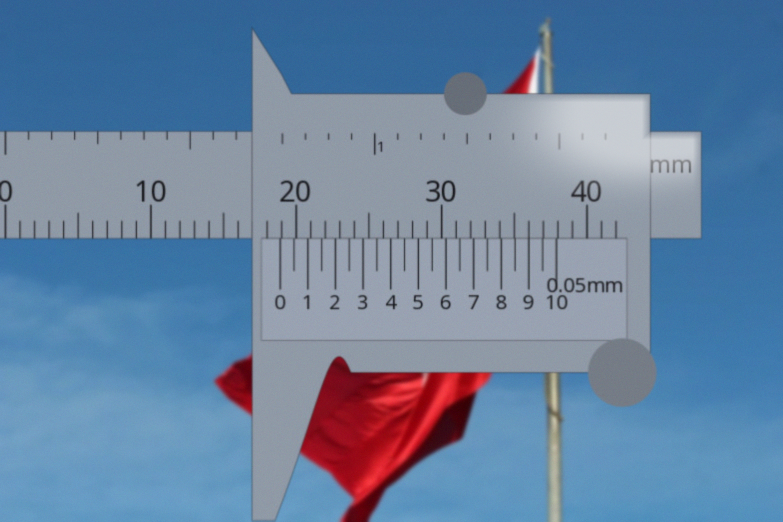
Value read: 18.9 mm
